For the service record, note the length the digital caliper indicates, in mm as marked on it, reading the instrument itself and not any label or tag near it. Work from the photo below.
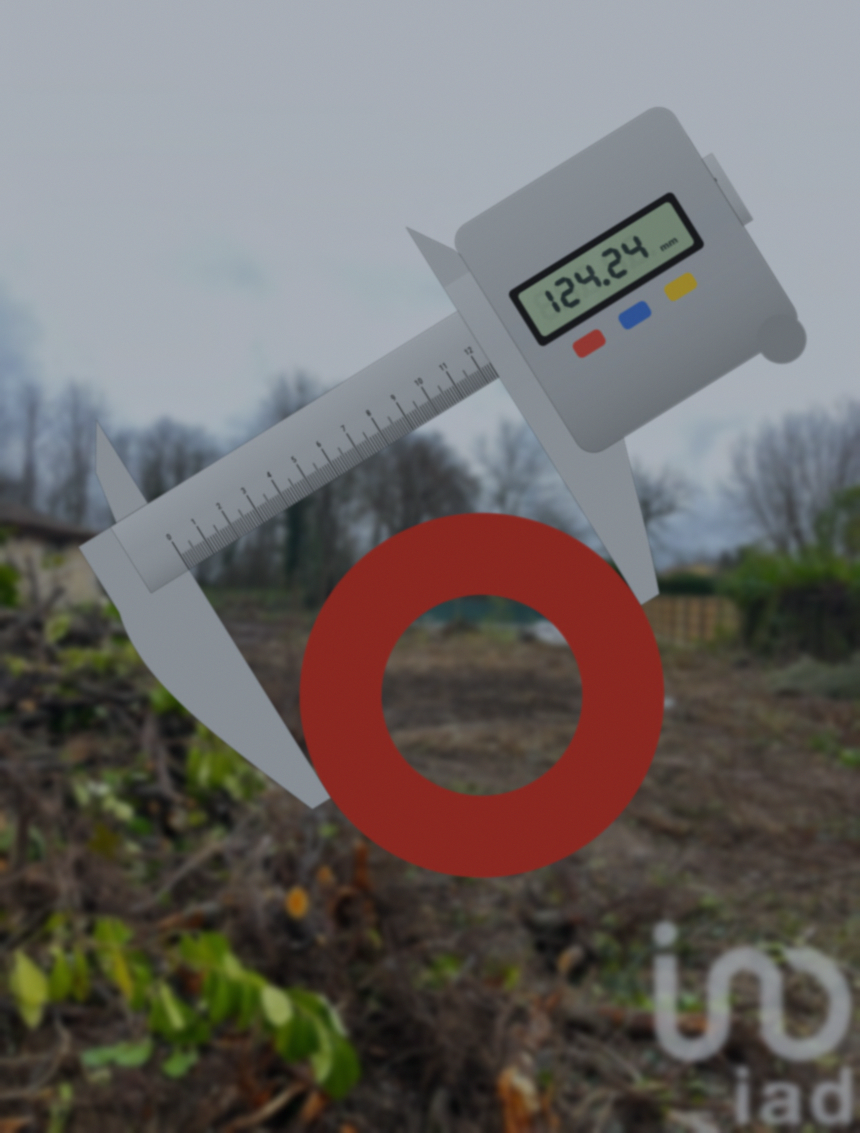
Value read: 124.24 mm
